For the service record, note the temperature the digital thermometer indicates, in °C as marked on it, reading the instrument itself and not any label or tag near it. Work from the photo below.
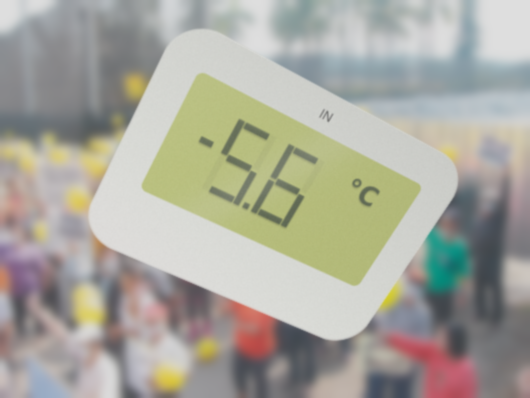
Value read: -5.6 °C
